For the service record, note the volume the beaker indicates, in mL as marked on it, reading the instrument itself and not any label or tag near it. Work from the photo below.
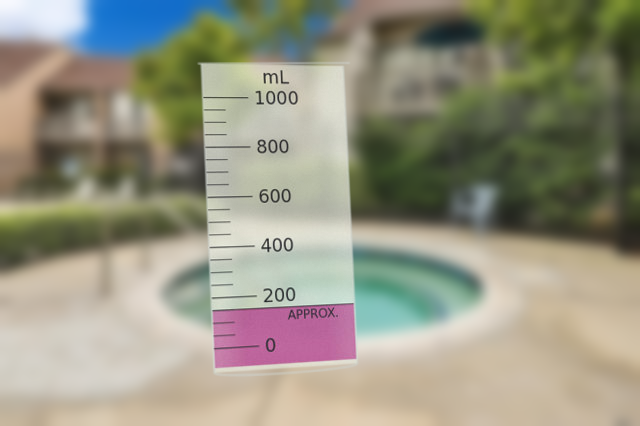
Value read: 150 mL
